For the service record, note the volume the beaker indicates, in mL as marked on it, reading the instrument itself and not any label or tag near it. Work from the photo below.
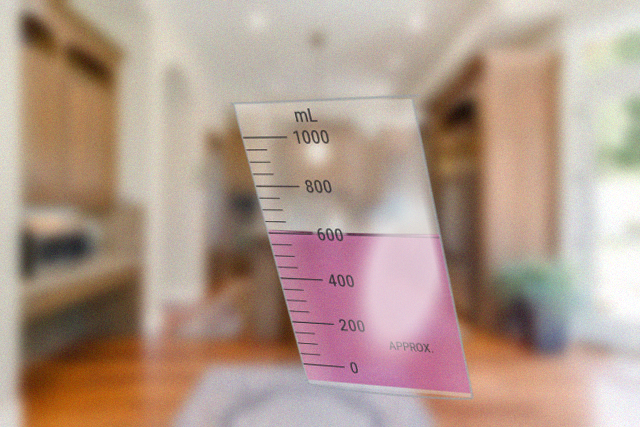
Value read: 600 mL
